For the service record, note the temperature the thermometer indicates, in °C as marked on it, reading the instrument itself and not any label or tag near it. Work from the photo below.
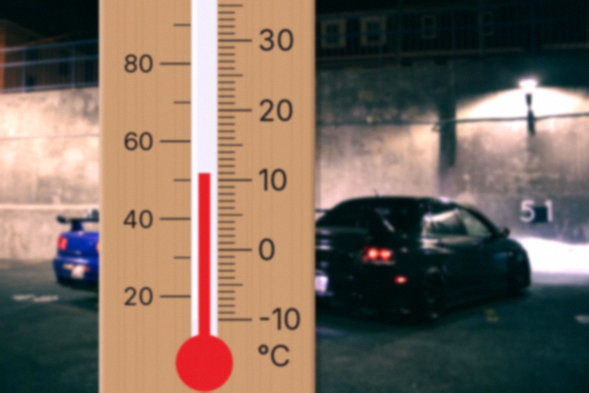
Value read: 11 °C
